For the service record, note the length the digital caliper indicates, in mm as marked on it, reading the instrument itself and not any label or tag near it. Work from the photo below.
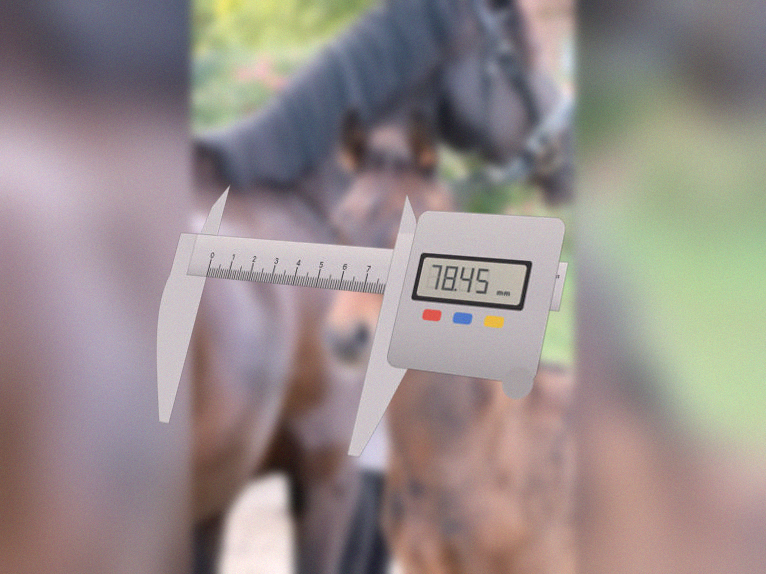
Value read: 78.45 mm
